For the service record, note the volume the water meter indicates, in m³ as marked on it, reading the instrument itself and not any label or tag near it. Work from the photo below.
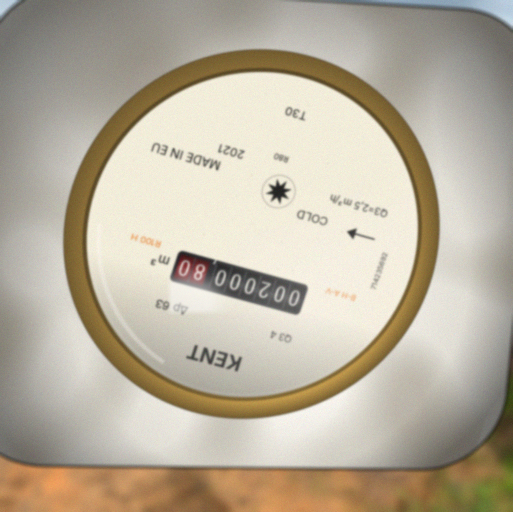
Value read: 2000.80 m³
